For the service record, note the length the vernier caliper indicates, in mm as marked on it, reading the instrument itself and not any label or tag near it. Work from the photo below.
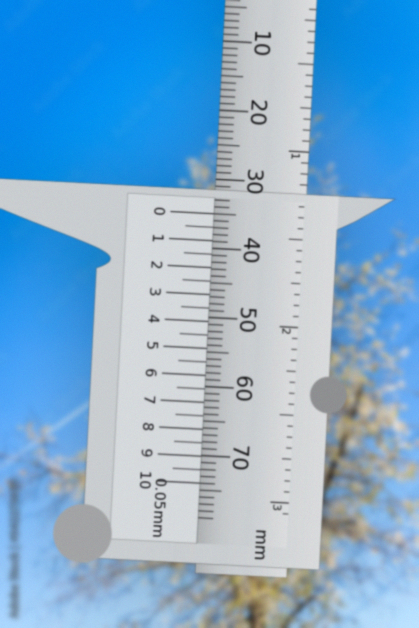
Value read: 35.0 mm
